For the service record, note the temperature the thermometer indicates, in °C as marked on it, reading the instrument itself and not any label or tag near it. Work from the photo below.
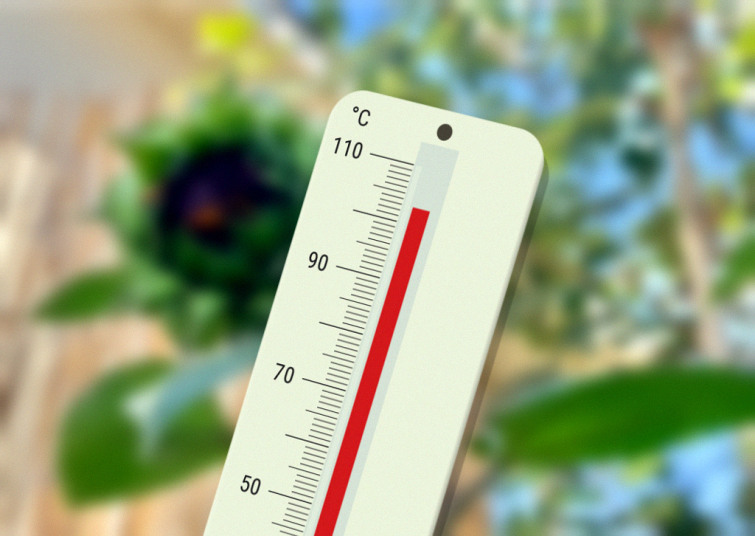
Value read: 103 °C
